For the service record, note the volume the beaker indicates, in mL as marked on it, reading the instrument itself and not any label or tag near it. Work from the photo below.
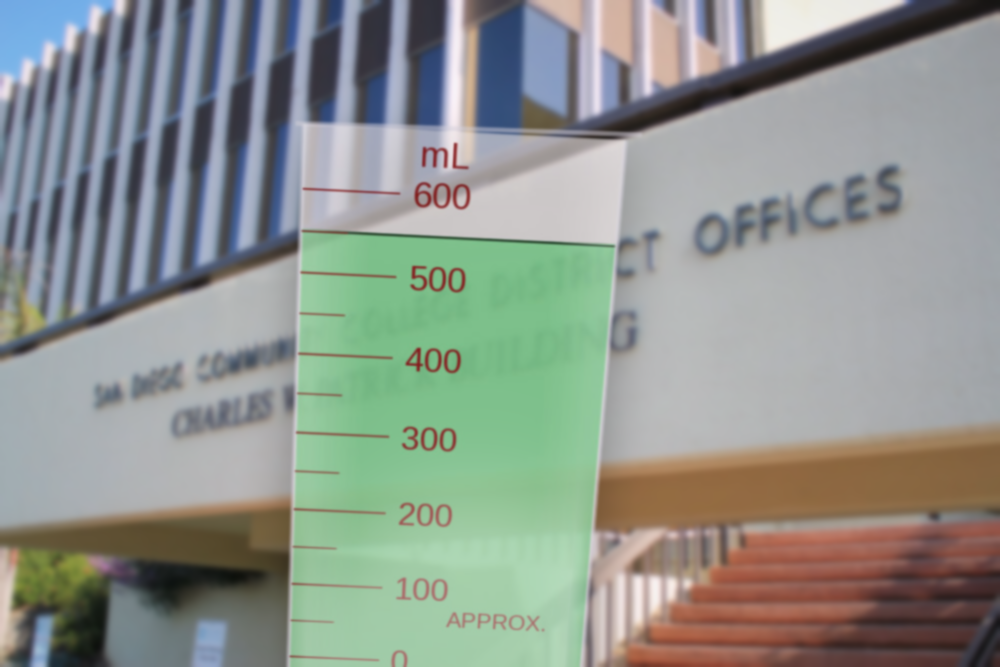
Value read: 550 mL
